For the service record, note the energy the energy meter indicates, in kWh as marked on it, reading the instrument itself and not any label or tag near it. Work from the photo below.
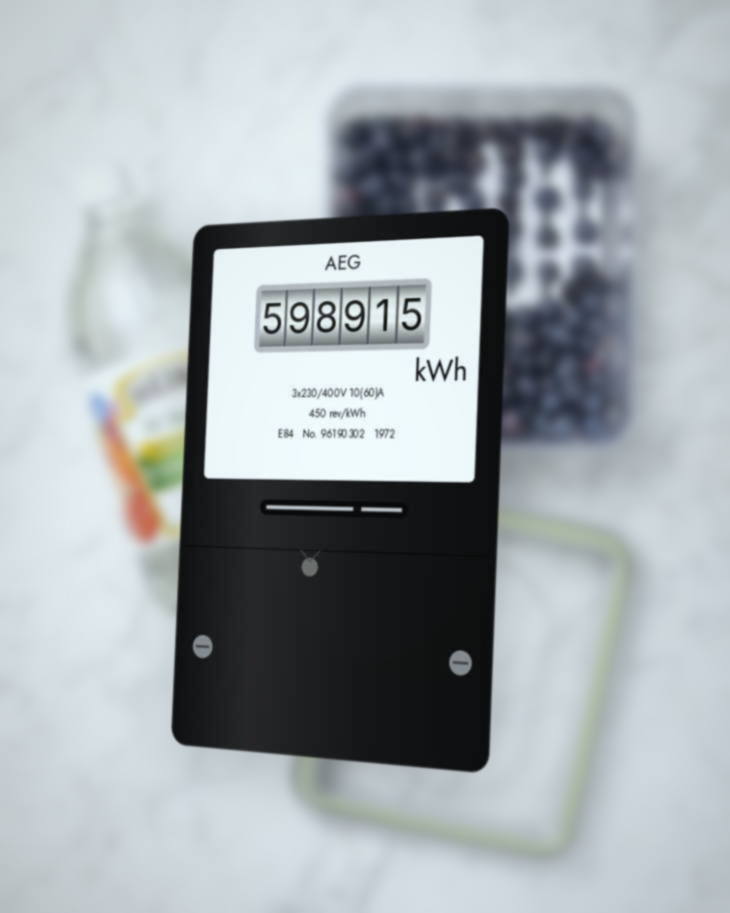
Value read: 598915 kWh
